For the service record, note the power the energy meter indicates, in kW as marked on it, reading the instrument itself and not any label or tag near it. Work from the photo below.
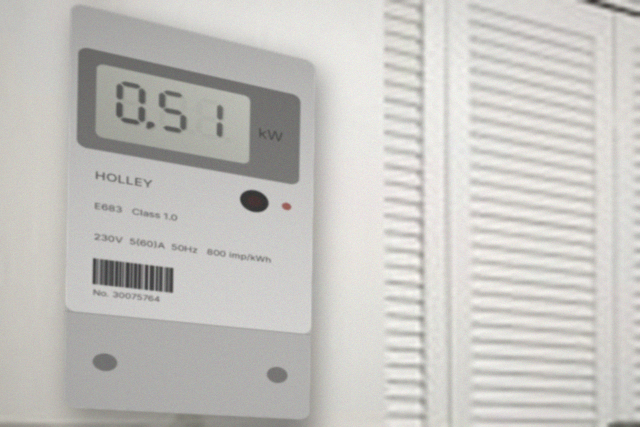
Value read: 0.51 kW
